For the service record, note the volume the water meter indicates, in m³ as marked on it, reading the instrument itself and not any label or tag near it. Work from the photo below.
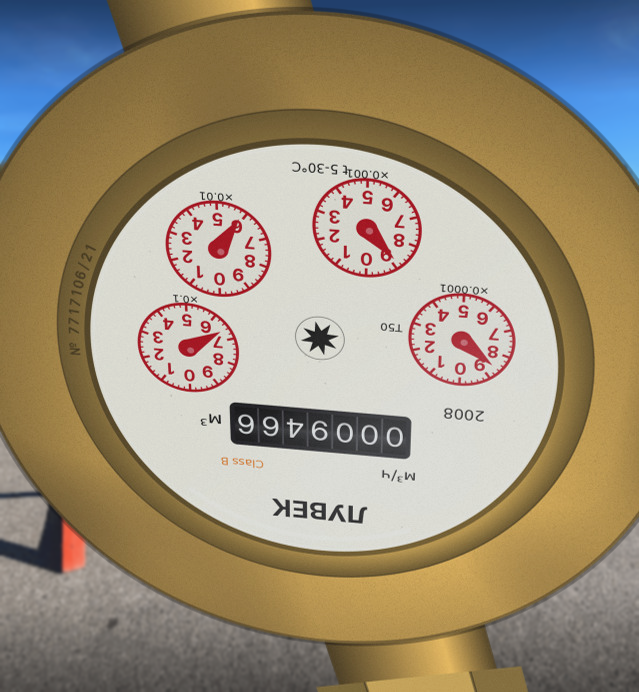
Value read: 9466.6588 m³
